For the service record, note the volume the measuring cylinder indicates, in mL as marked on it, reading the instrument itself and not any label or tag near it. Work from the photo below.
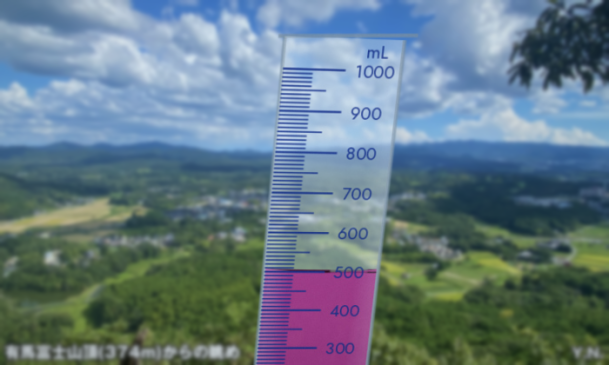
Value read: 500 mL
